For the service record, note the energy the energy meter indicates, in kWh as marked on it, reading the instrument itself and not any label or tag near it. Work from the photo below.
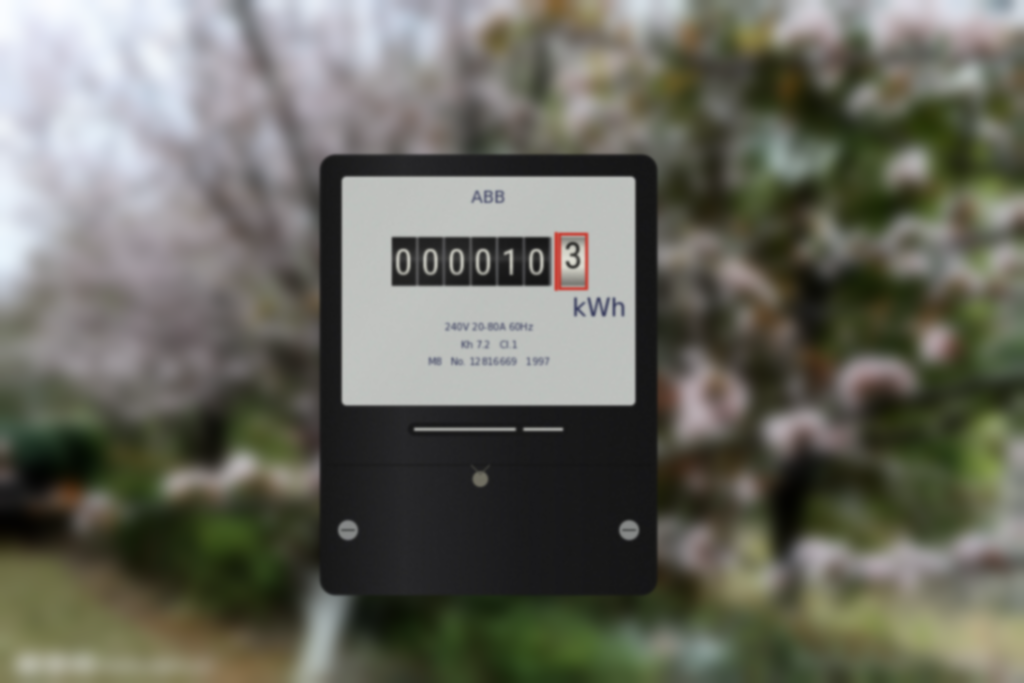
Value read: 10.3 kWh
